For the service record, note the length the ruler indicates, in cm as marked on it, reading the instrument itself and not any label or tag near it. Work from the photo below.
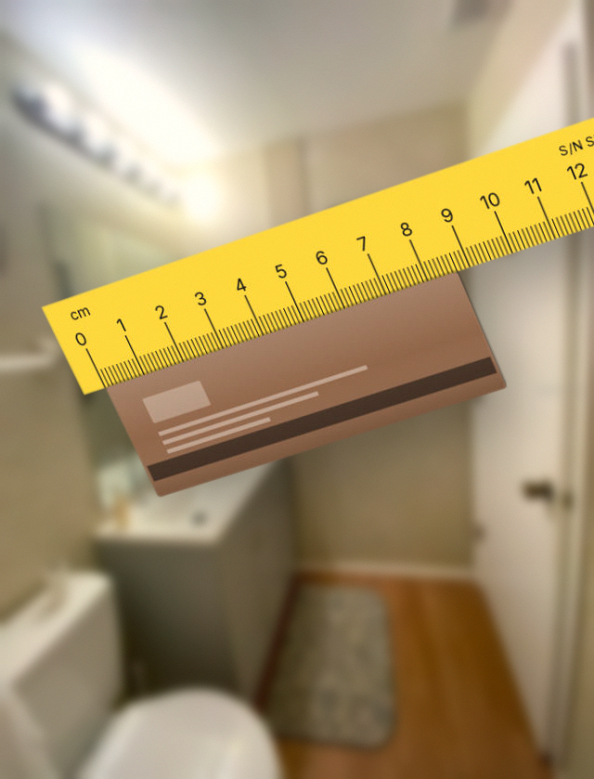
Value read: 8.7 cm
